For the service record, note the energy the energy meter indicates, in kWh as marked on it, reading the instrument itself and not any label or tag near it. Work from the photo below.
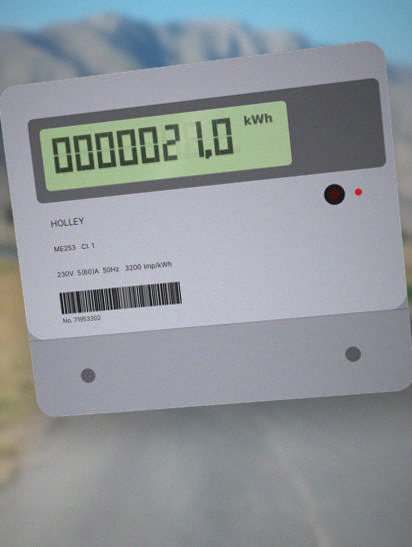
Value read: 21.0 kWh
